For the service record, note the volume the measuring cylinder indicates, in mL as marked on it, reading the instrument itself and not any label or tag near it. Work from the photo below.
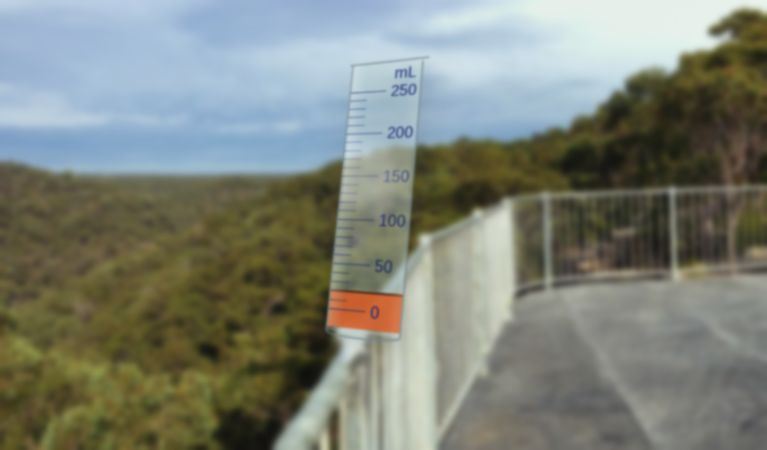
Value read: 20 mL
